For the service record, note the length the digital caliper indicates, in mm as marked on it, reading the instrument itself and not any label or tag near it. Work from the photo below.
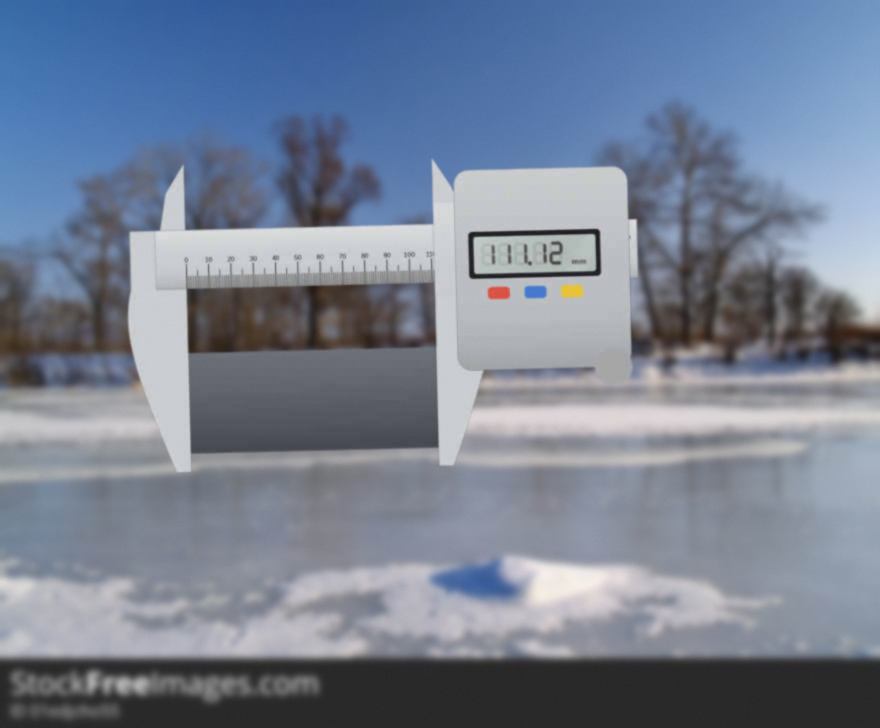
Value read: 111.12 mm
